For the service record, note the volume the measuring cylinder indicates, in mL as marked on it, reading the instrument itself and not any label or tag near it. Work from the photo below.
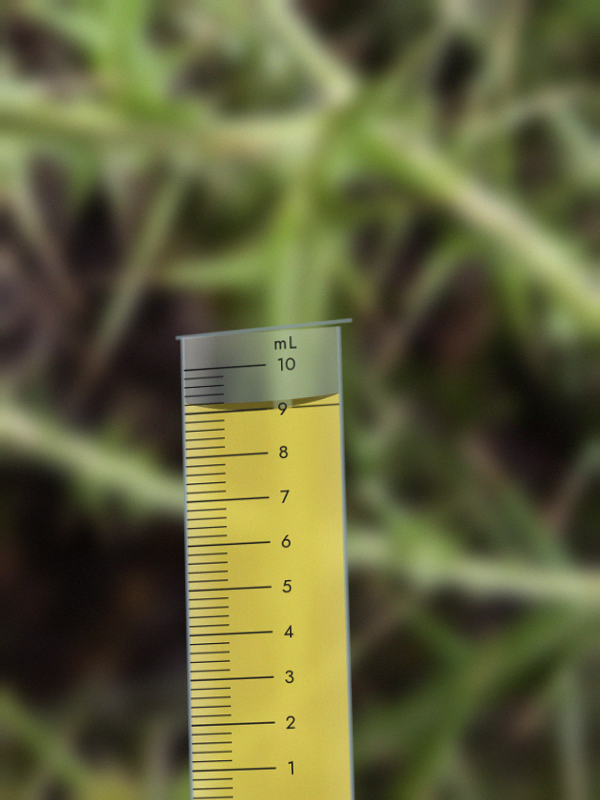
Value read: 9 mL
